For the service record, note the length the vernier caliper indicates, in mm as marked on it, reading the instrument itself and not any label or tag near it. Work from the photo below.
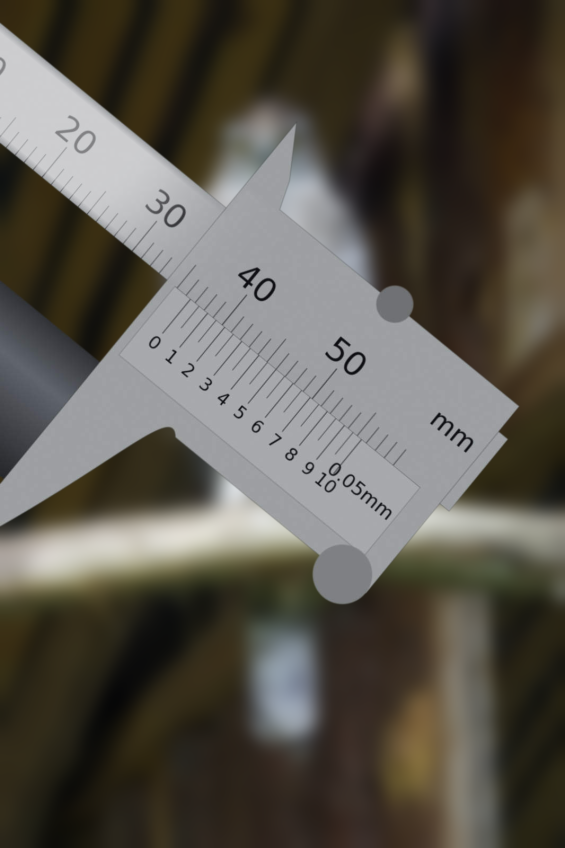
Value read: 36.5 mm
